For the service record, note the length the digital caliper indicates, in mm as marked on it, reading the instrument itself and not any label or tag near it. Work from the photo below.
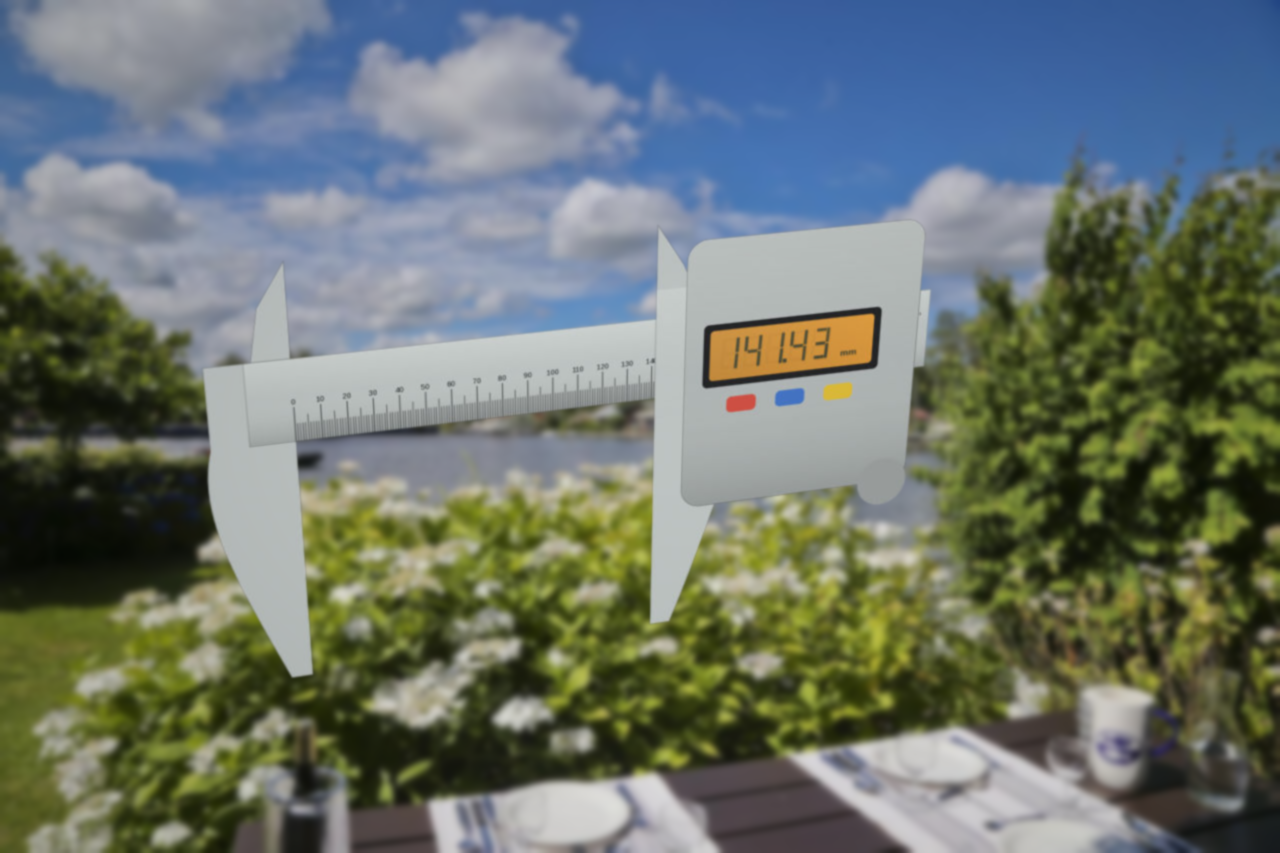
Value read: 141.43 mm
